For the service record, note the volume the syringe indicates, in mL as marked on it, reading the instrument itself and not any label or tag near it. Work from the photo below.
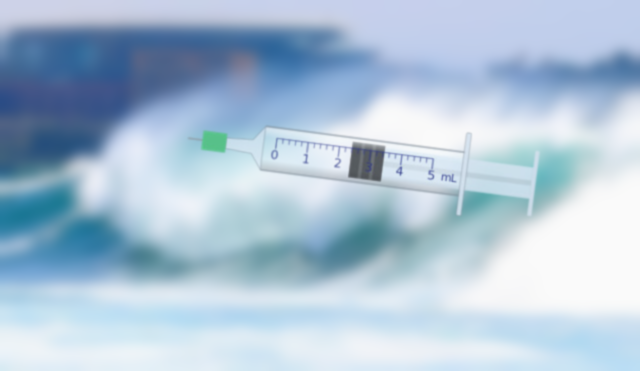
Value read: 2.4 mL
